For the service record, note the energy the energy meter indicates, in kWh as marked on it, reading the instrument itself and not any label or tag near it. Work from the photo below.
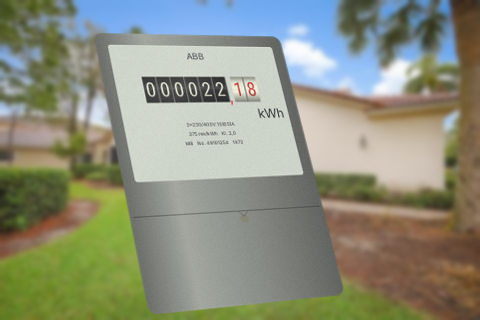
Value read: 22.18 kWh
